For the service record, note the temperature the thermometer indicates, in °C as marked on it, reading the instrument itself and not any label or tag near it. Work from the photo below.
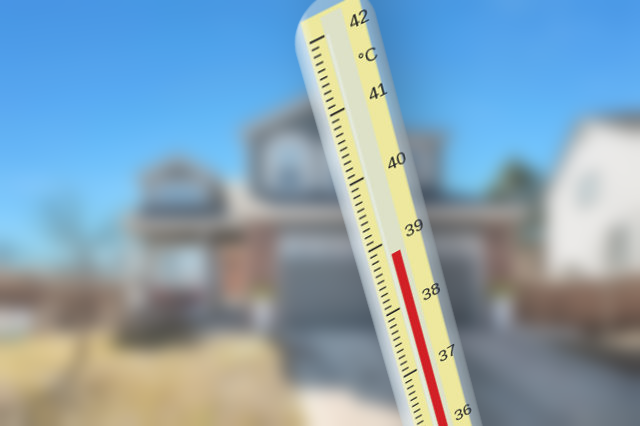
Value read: 38.8 °C
